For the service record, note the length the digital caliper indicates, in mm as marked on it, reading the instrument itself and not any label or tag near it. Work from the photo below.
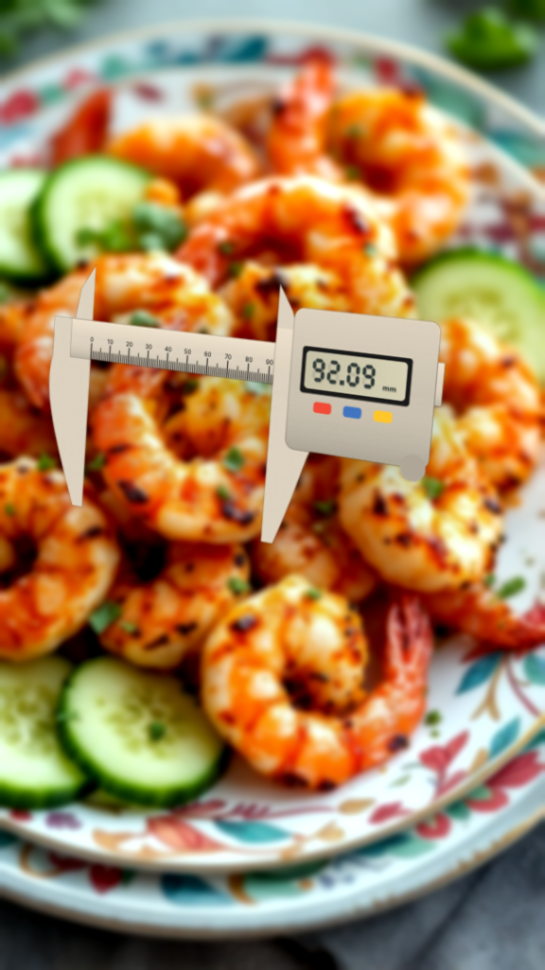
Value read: 92.09 mm
